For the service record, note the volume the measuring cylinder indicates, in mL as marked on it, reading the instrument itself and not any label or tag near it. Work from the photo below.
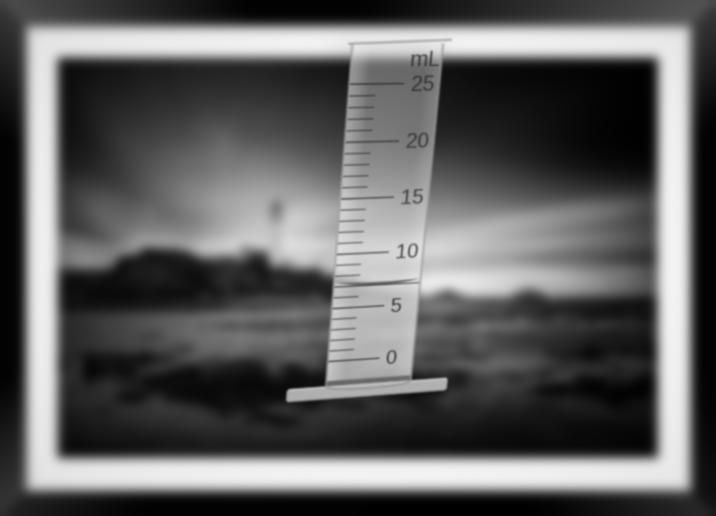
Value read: 7 mL
